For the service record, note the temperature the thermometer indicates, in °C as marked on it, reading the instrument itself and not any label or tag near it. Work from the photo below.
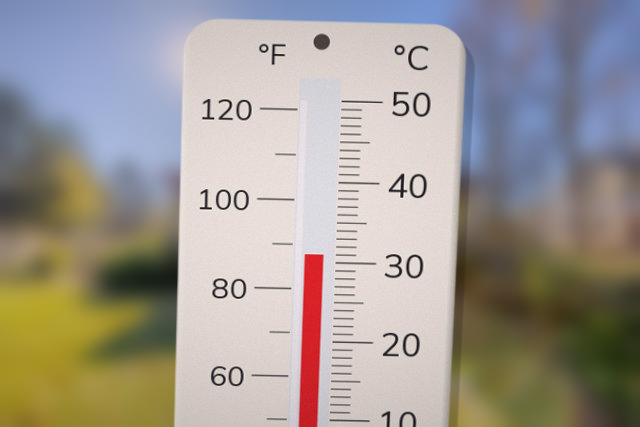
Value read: 31 °C
